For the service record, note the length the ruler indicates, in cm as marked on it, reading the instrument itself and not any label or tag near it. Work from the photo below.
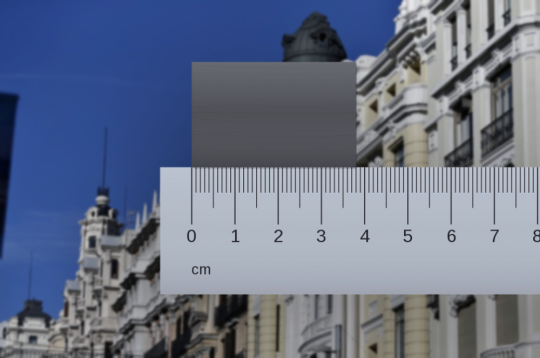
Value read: 3.8 cm
